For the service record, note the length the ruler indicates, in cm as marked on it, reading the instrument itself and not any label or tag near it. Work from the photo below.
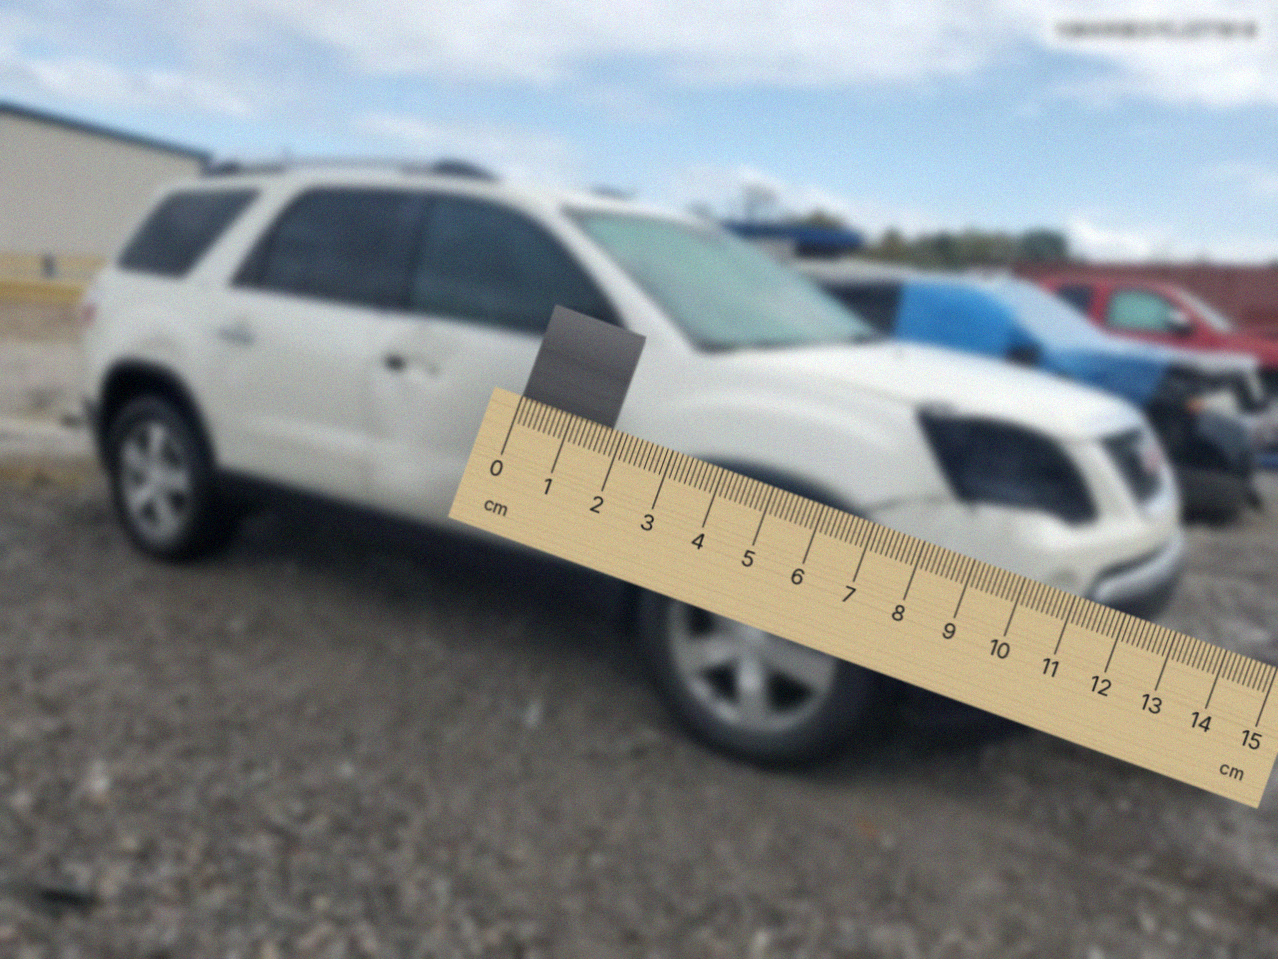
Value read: 1.8 cm
